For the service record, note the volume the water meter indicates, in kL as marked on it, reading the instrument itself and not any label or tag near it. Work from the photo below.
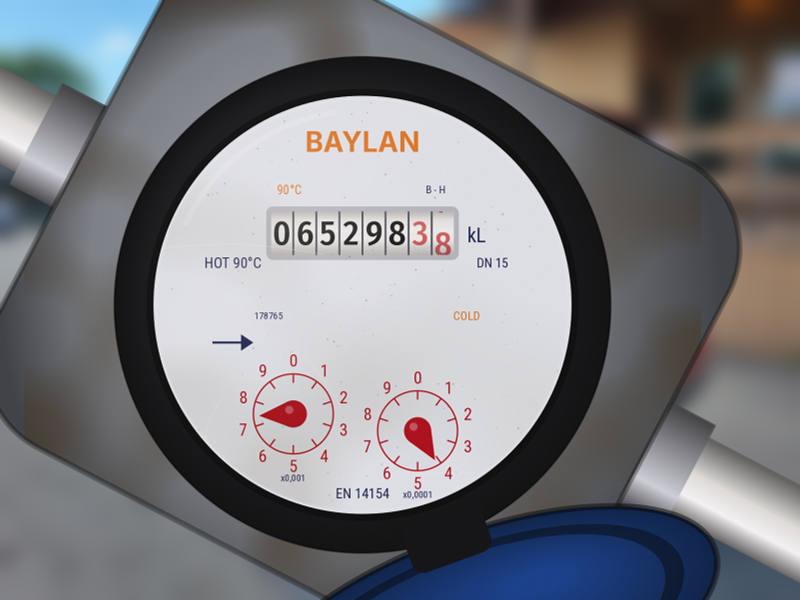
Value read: 65298.3774 kL
